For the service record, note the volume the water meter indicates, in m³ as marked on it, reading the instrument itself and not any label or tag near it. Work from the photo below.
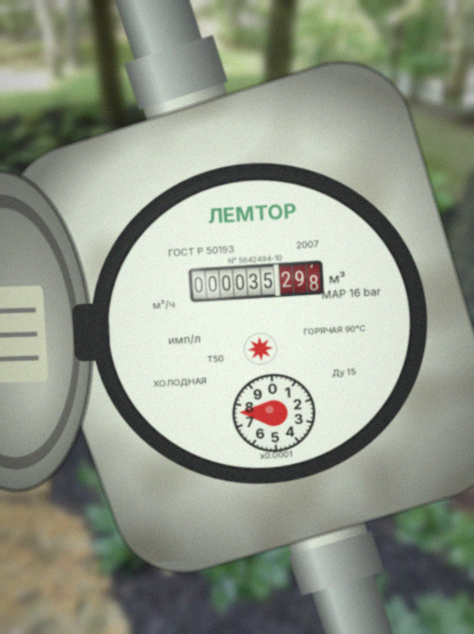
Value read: 35.2977 m³
